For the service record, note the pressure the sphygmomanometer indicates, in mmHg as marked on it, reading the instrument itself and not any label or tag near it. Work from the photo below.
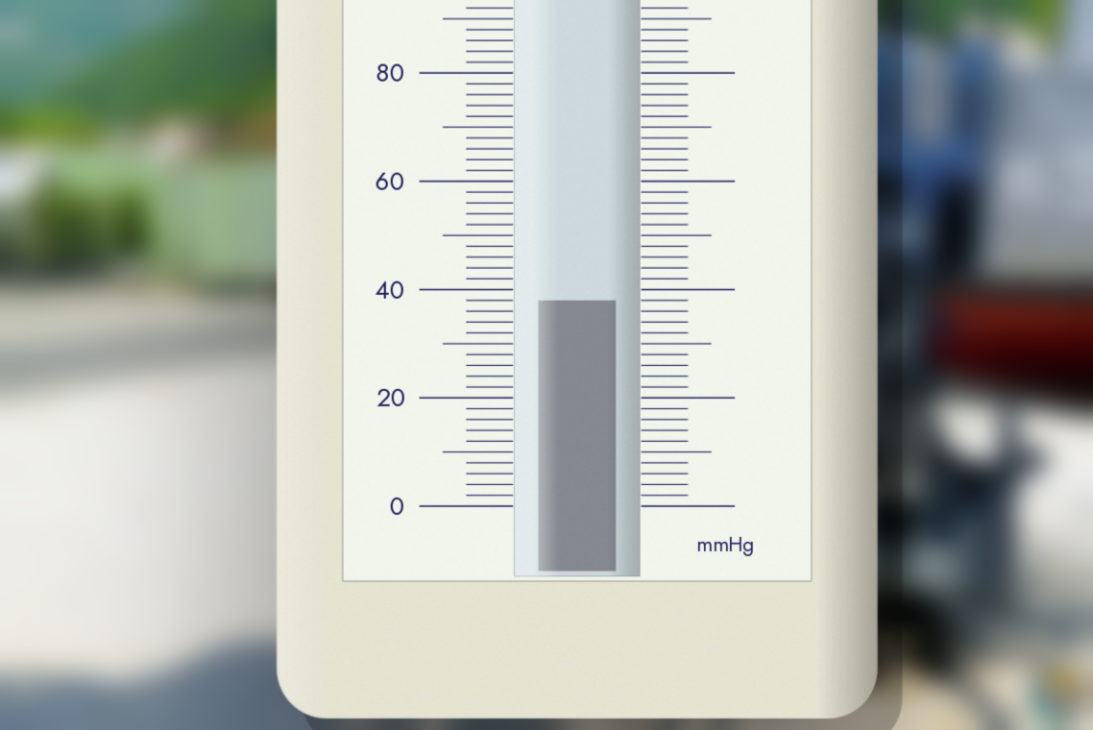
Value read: 38 mmHg
